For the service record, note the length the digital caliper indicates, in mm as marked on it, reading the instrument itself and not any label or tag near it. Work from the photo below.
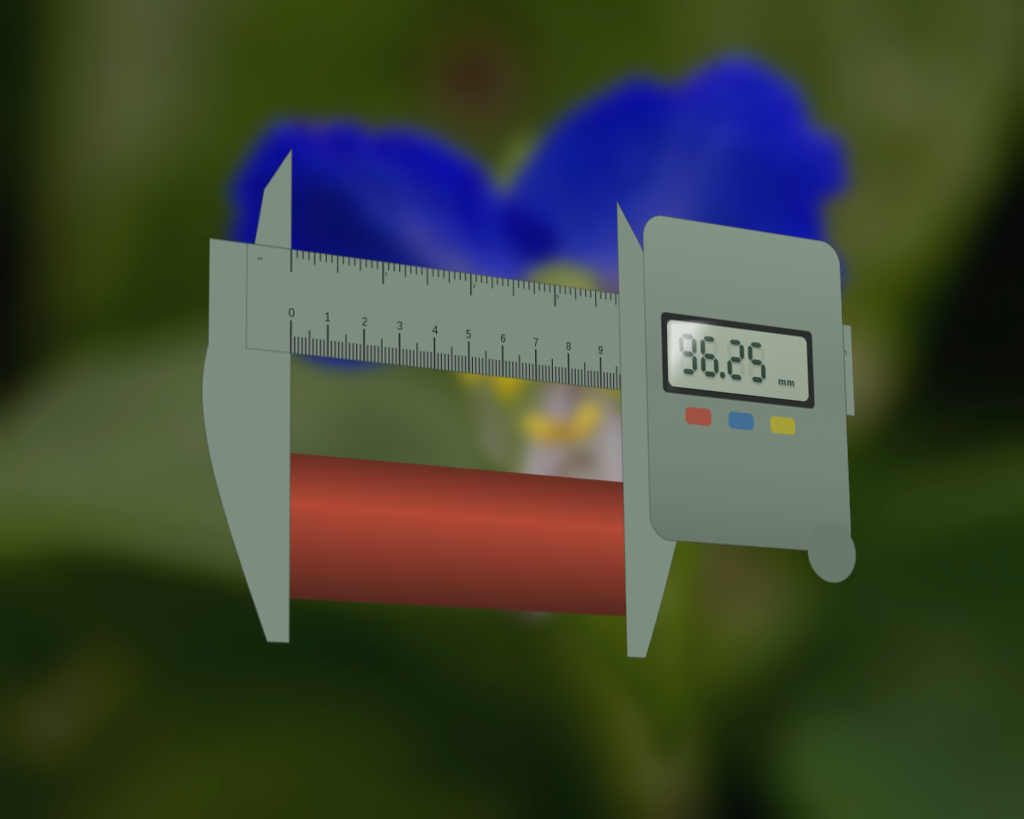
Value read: 96.25 mm
